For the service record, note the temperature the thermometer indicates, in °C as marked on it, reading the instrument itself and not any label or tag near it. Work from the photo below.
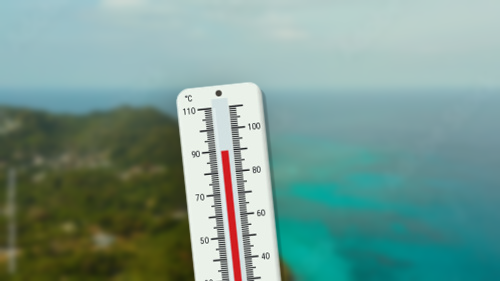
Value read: 90 °C
